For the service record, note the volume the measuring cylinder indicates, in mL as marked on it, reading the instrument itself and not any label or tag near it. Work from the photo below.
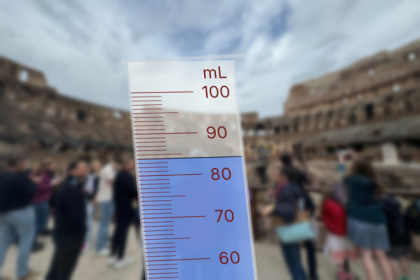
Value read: 84 mL
